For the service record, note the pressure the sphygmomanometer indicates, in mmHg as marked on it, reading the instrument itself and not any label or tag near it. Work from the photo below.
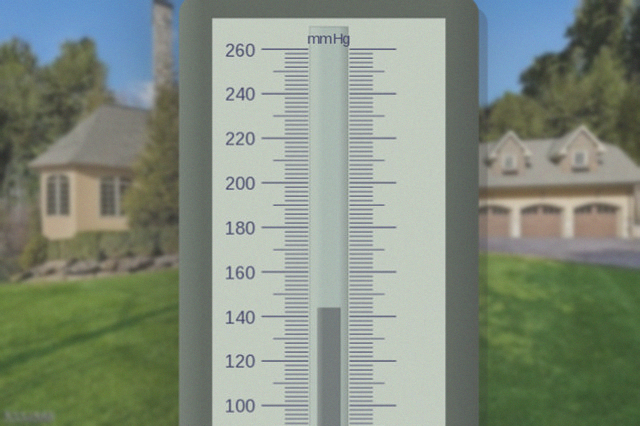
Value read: 144 mmHg
